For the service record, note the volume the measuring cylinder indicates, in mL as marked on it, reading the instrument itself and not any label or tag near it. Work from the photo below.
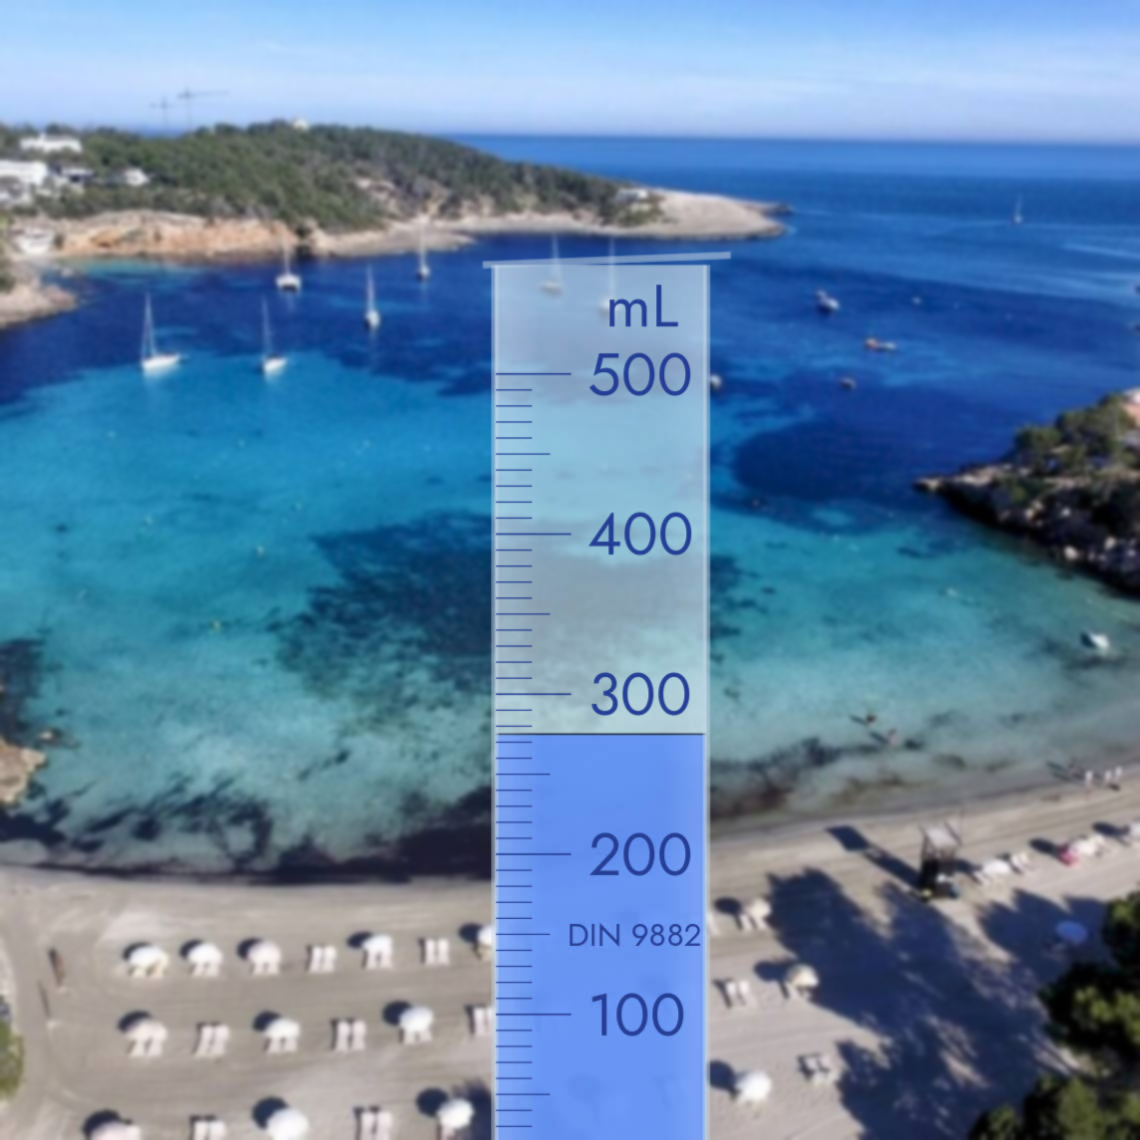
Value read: 275 mL
